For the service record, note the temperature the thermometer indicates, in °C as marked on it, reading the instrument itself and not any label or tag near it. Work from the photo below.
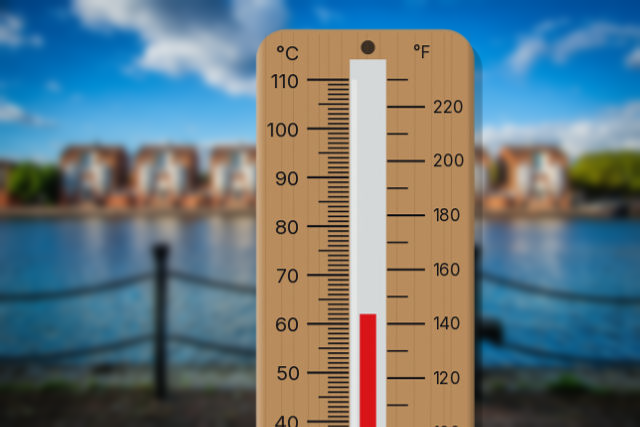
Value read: 62 °C
